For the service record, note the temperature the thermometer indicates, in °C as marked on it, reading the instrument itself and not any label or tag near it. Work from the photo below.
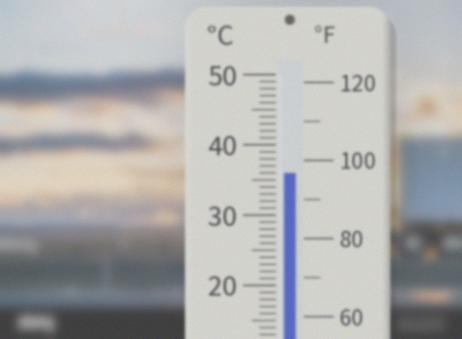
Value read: 36 °C
